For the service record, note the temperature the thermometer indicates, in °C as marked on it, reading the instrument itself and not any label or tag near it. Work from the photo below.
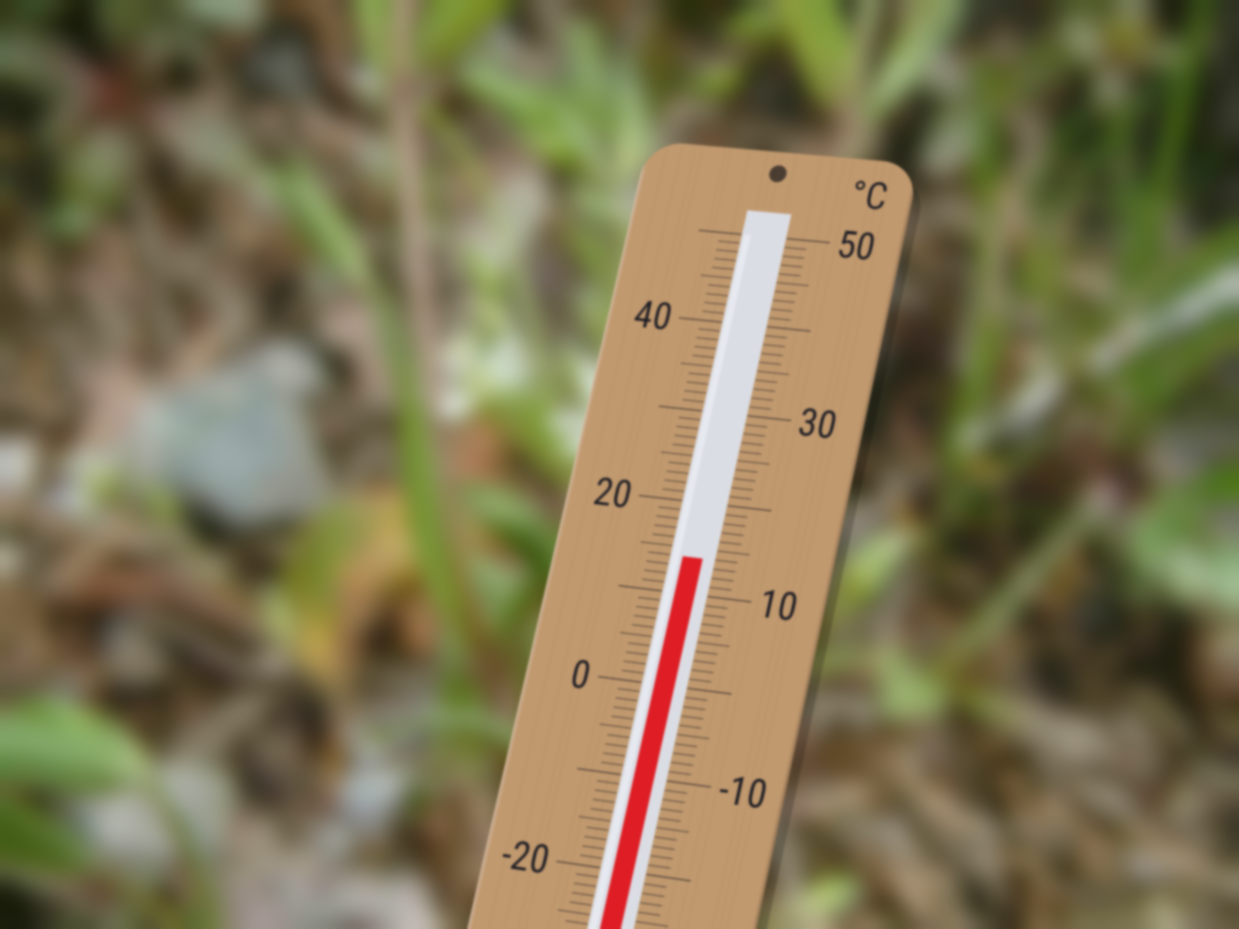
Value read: 14 °C
